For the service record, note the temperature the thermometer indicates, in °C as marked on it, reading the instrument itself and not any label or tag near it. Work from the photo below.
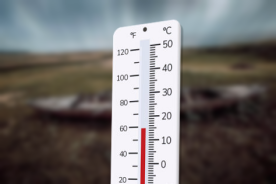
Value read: 15 °C
